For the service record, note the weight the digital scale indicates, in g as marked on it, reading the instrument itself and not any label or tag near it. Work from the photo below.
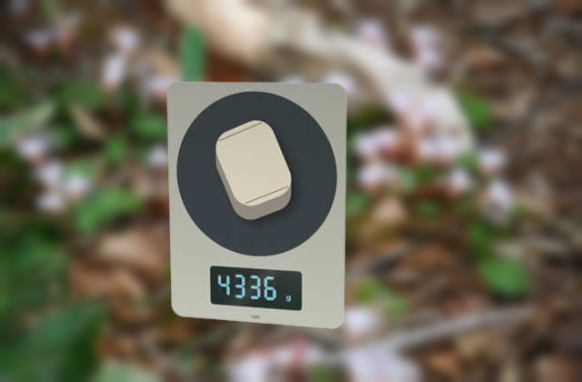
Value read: 4336 g
